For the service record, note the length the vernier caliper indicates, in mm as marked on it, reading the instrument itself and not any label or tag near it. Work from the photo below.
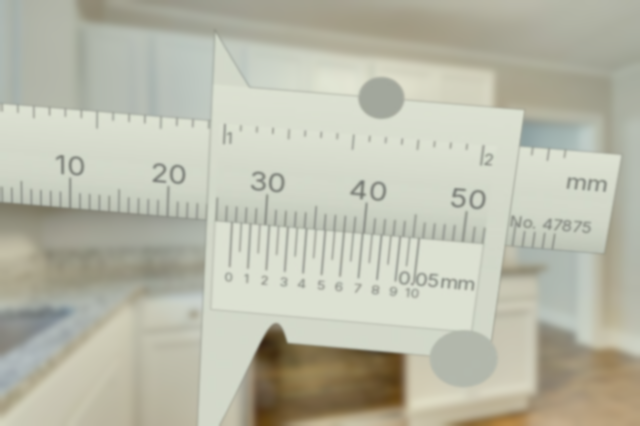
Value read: 26.6 mm
